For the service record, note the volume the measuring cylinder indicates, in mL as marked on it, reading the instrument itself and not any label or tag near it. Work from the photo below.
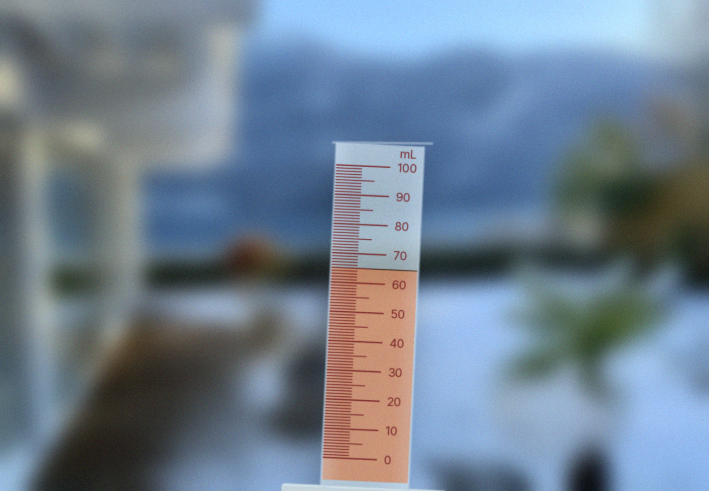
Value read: 65 mL
